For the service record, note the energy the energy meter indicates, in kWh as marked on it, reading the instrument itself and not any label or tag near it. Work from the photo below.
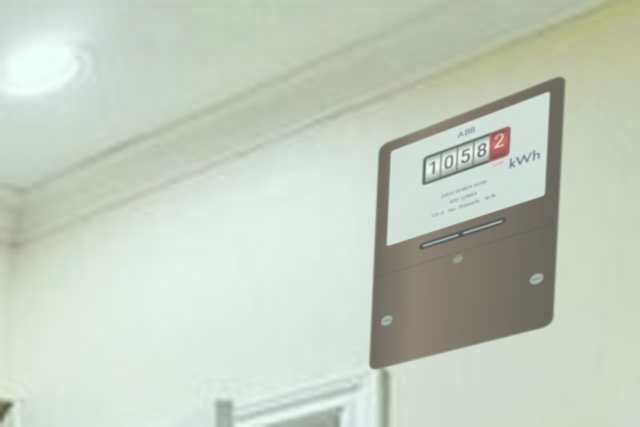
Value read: 1058.2 kWh
